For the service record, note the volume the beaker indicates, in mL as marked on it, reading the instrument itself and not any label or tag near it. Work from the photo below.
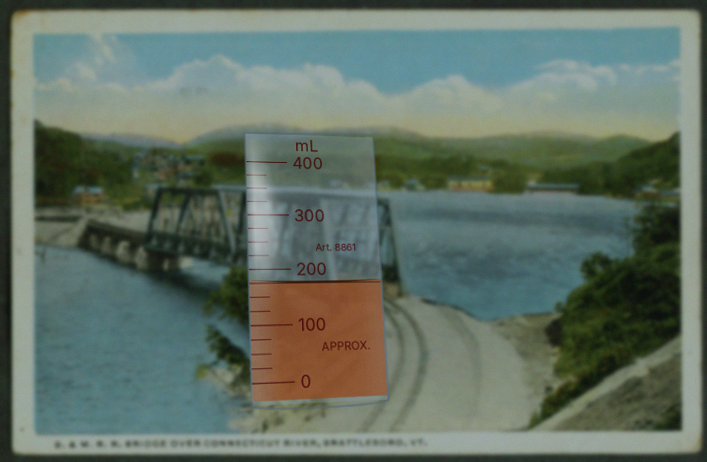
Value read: 175 mL
